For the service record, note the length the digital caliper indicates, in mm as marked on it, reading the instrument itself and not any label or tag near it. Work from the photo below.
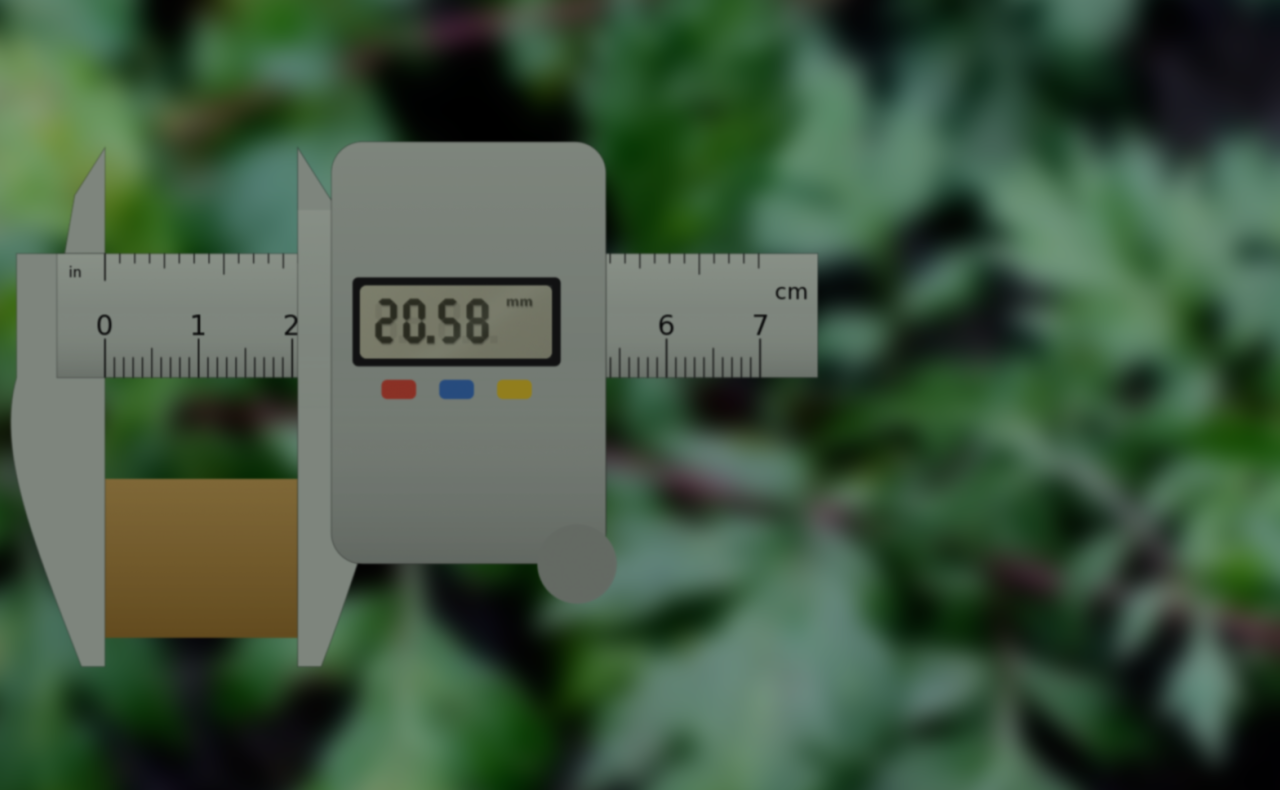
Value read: 20.58 mm
